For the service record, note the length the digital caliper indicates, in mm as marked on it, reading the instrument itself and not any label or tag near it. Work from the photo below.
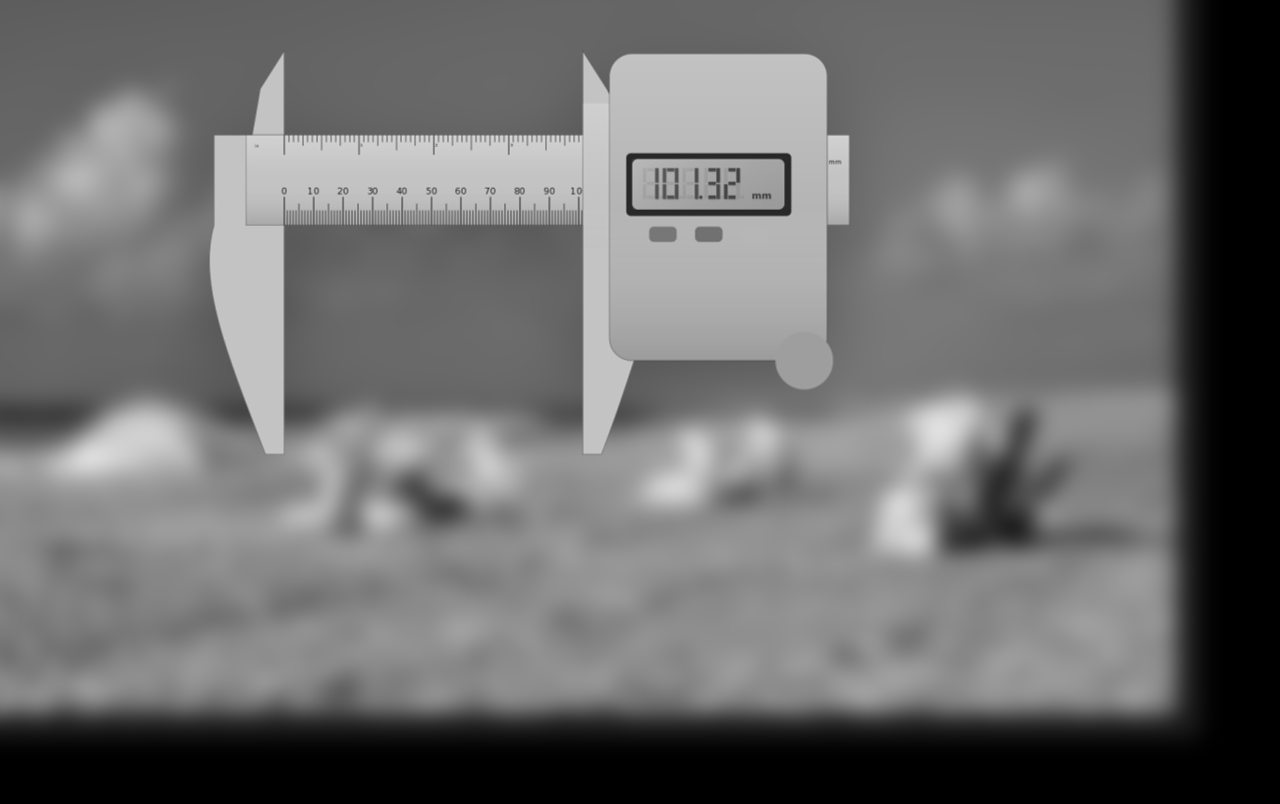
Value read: 101.32 mm
